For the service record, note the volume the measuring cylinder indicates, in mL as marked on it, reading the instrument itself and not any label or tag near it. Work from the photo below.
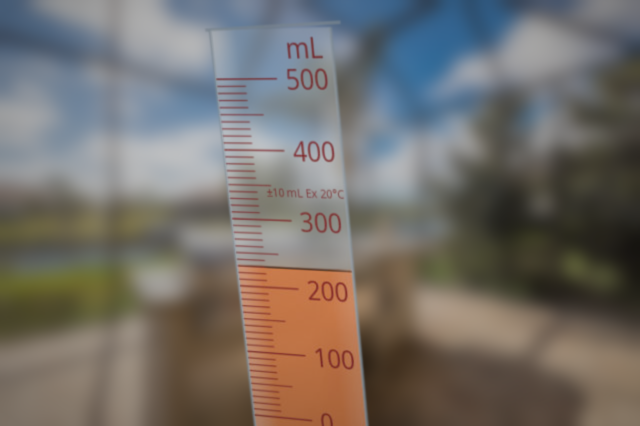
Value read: 230 mL
